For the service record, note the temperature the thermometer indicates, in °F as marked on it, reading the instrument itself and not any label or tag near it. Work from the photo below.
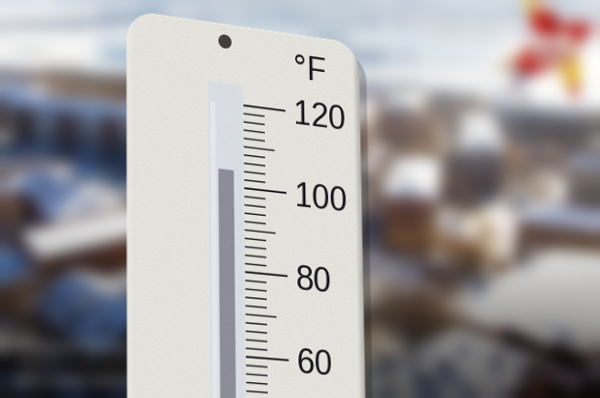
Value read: 104 °F
